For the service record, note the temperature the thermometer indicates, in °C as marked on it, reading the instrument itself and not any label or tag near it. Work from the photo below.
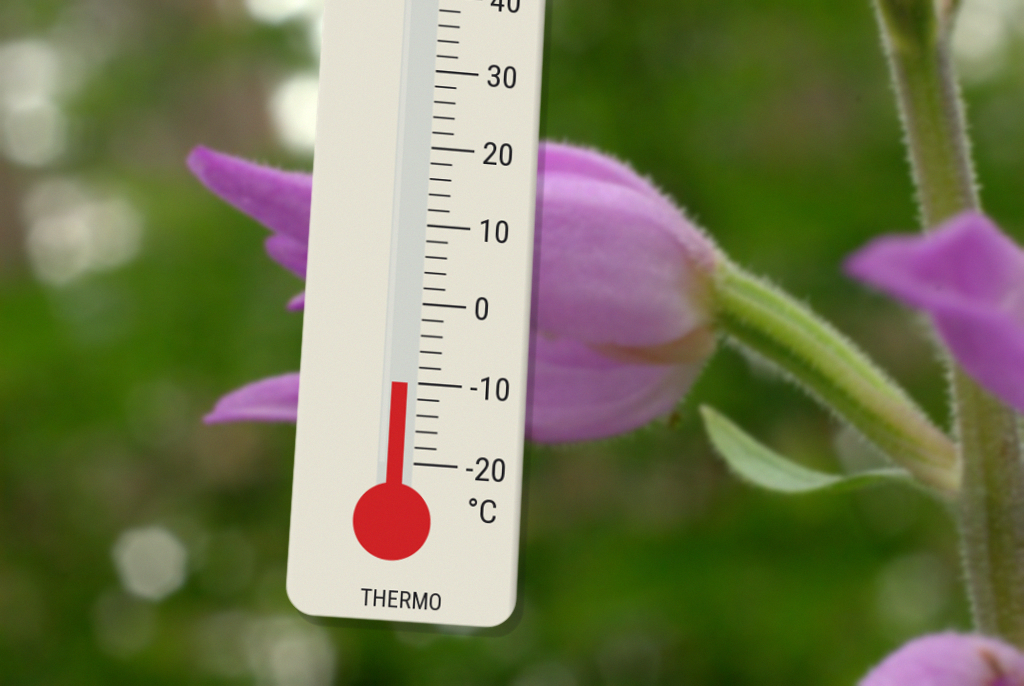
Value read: -10 °C
